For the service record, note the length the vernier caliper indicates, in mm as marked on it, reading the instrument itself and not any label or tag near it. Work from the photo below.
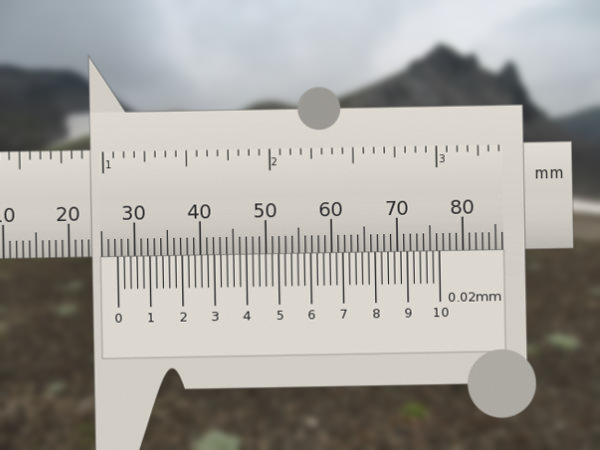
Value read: 27.4 mm
